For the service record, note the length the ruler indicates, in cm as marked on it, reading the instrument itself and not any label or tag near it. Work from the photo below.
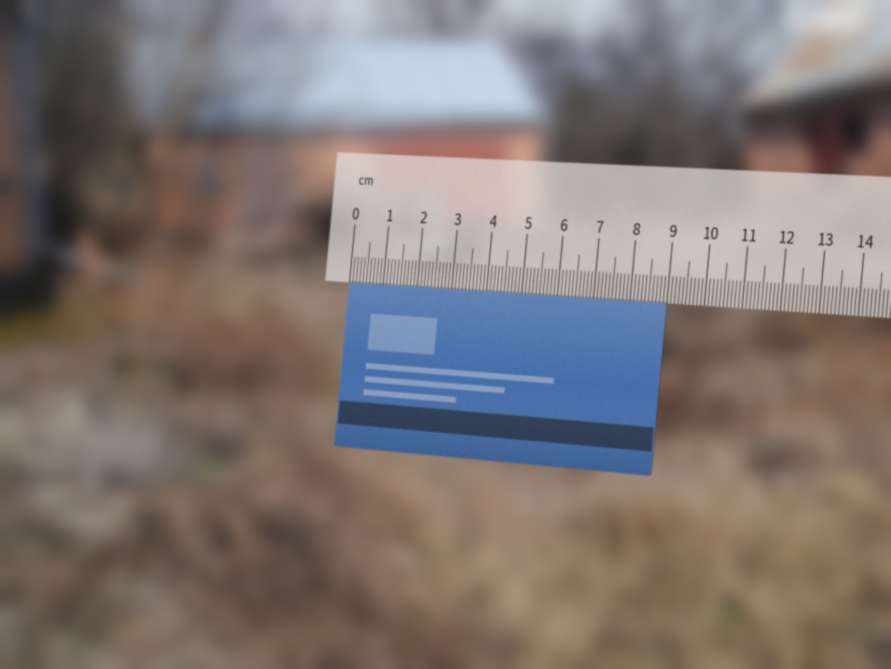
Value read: 9 cm
